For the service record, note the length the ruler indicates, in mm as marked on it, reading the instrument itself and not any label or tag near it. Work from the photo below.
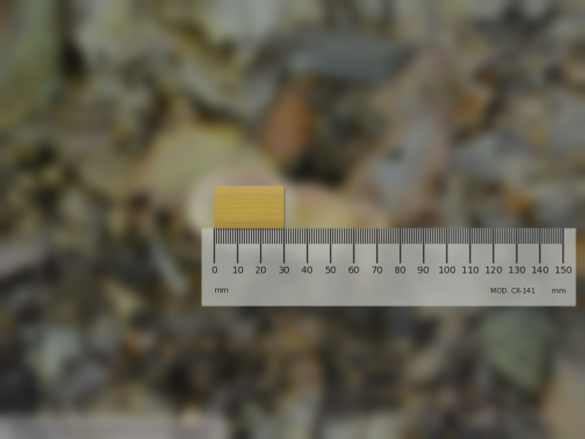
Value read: 30 mm
